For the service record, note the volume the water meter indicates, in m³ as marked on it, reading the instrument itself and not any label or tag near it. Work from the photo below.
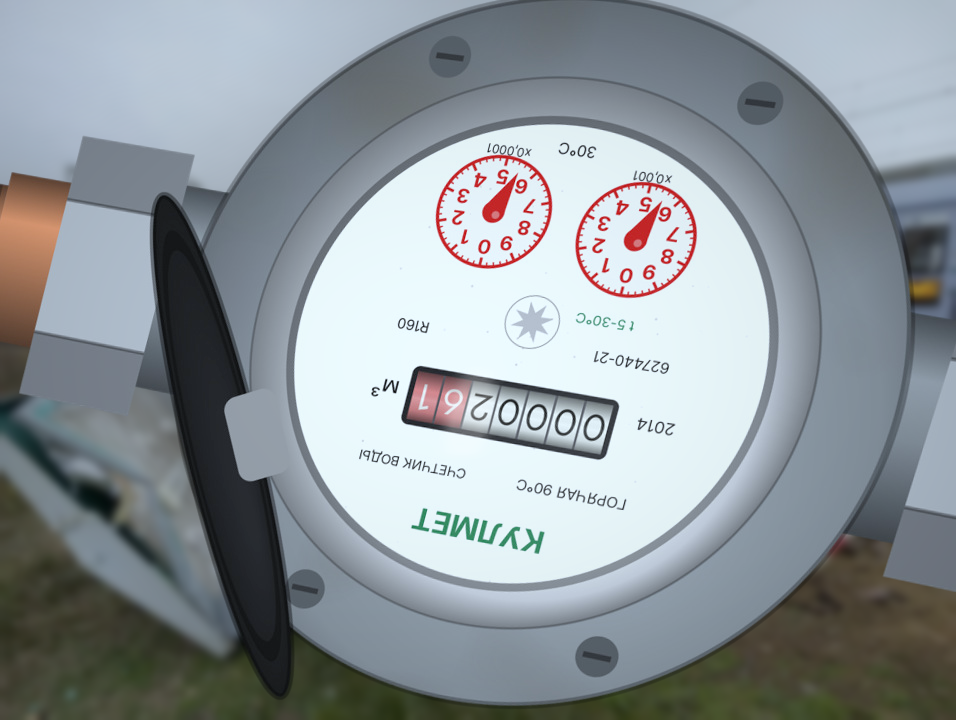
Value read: 2.6155 m³
